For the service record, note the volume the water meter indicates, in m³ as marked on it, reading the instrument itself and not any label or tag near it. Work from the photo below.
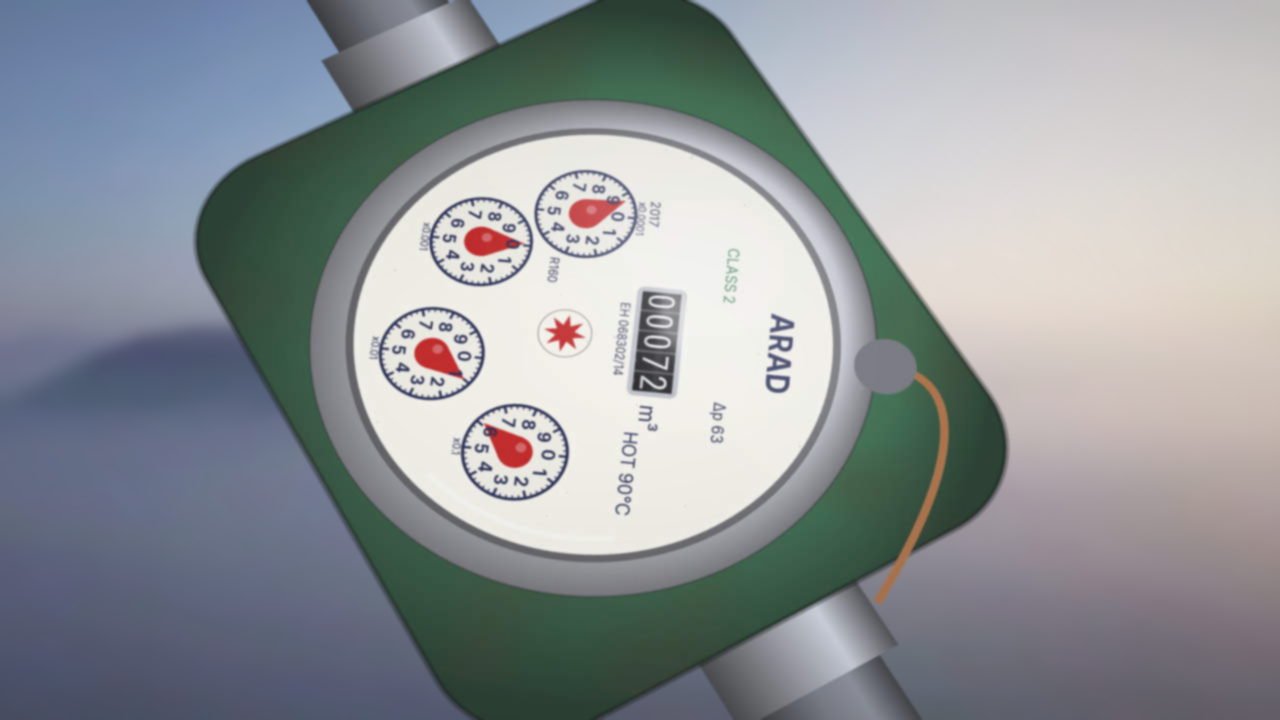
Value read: 72.6099 m³
